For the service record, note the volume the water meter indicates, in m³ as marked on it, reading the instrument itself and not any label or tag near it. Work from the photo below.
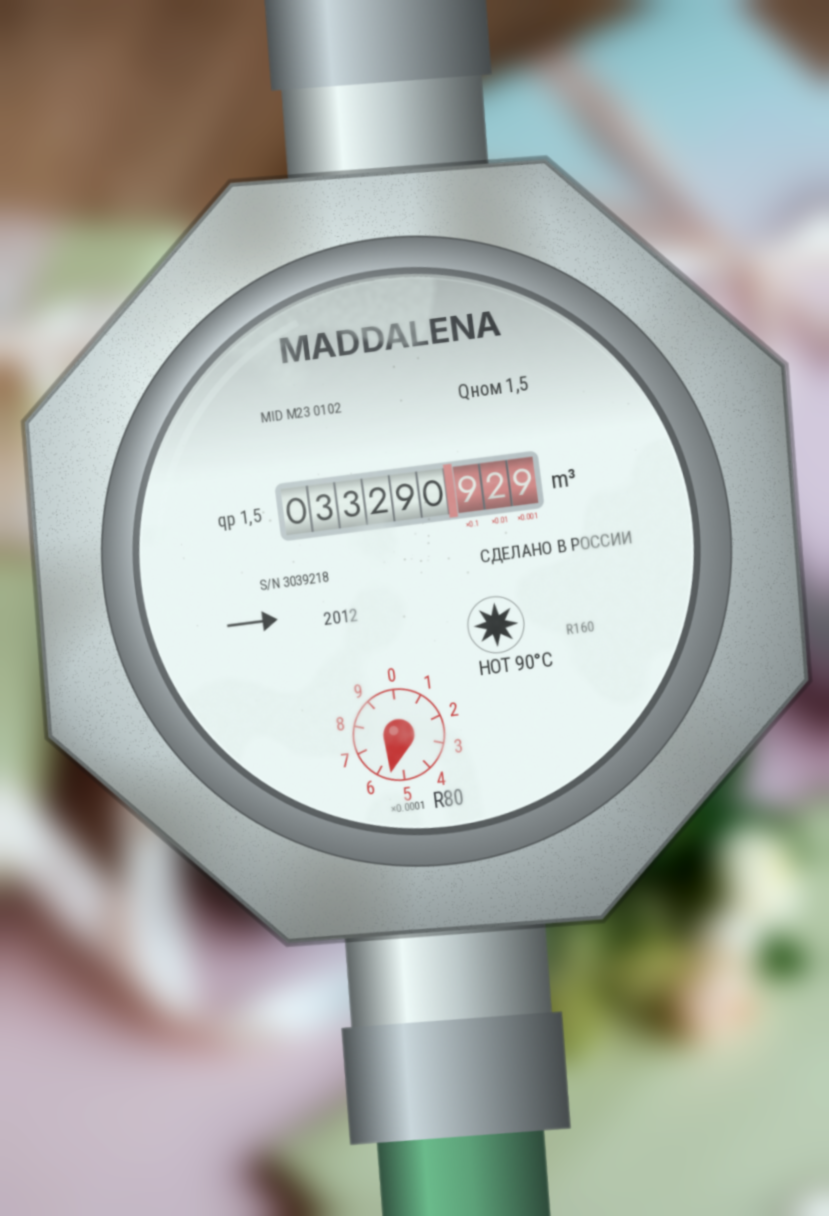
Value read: 33290.9295 m³
